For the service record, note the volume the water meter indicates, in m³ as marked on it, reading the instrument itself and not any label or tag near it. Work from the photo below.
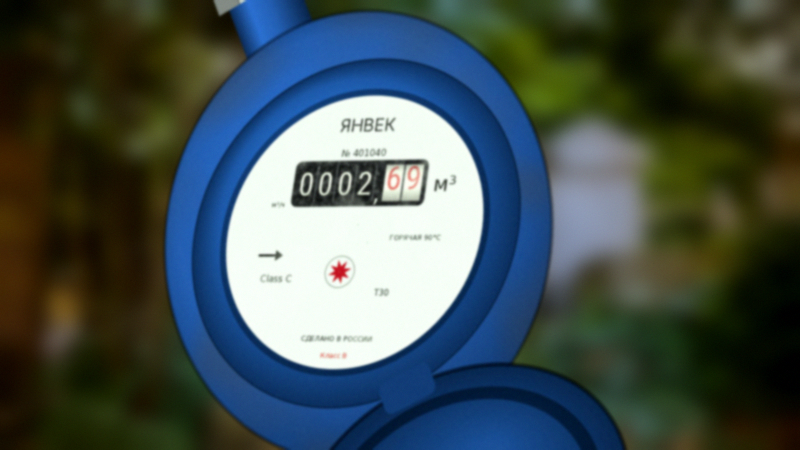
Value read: 2.69 m³
